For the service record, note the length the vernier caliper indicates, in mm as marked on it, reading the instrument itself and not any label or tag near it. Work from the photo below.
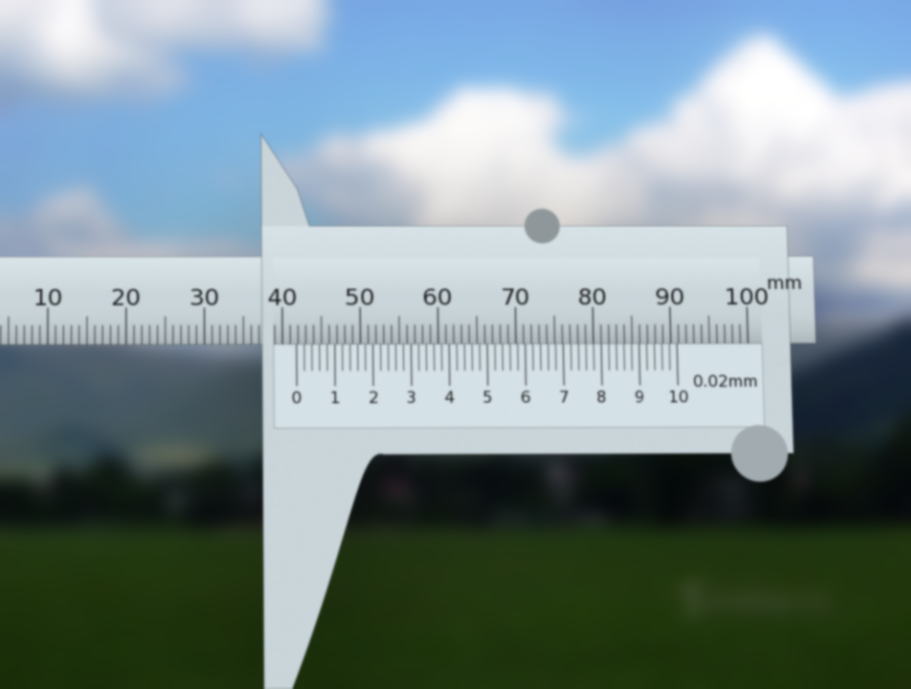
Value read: 41.8 mm
